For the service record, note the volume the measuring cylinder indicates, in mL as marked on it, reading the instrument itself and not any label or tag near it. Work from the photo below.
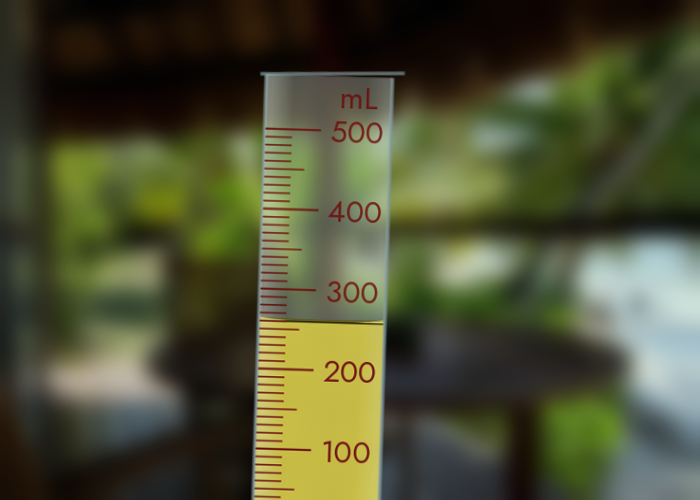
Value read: 260 mL
